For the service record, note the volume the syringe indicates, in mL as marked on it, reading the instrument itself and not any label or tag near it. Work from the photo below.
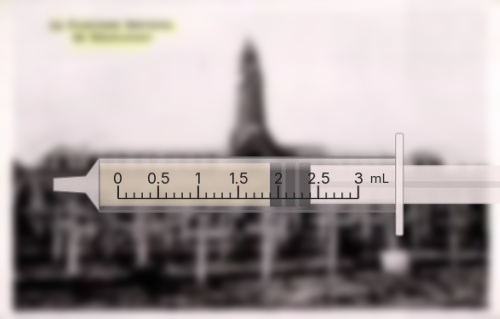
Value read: 1.9 mL
